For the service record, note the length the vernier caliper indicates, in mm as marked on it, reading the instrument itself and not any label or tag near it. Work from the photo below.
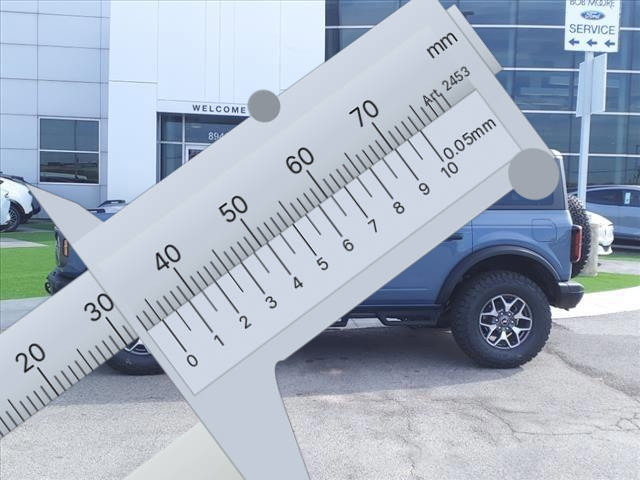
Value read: 35.2 mm
